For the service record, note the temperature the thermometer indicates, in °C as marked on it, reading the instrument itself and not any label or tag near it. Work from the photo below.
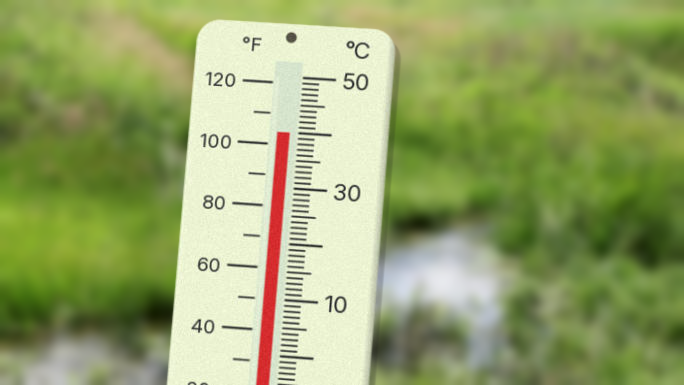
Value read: 40 °C
